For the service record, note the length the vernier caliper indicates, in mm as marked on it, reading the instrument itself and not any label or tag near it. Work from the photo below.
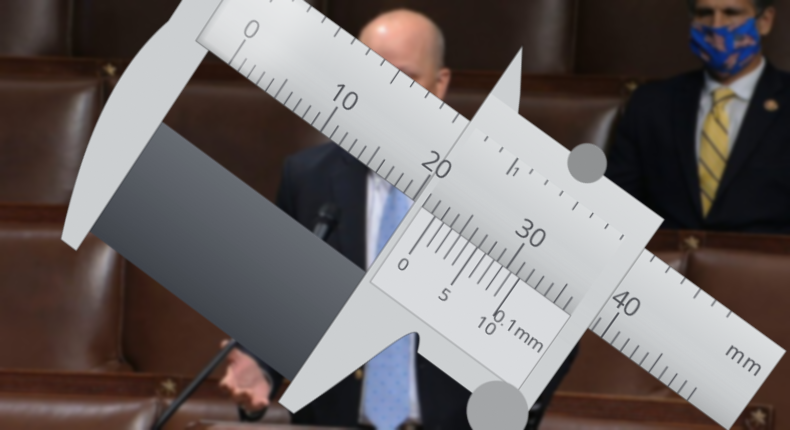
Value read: 22.4 mm
